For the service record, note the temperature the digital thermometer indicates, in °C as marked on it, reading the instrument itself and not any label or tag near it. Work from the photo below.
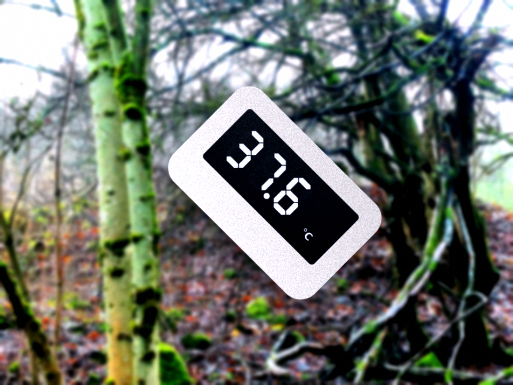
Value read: 37.6 °C
